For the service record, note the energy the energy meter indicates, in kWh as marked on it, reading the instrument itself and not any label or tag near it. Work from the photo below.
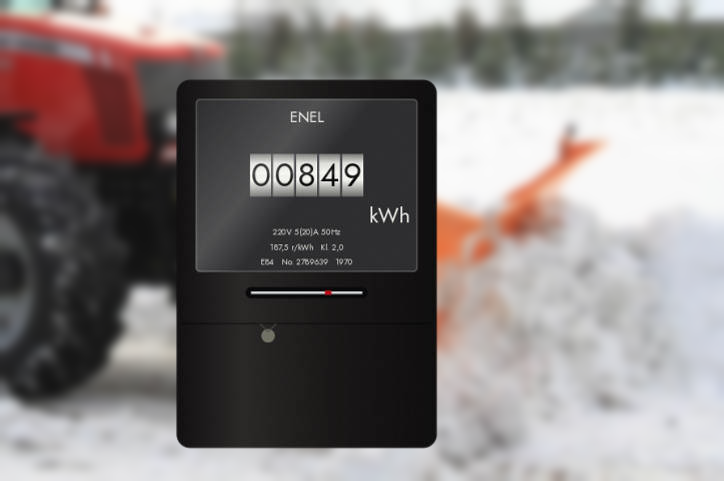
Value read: 849 kWh
